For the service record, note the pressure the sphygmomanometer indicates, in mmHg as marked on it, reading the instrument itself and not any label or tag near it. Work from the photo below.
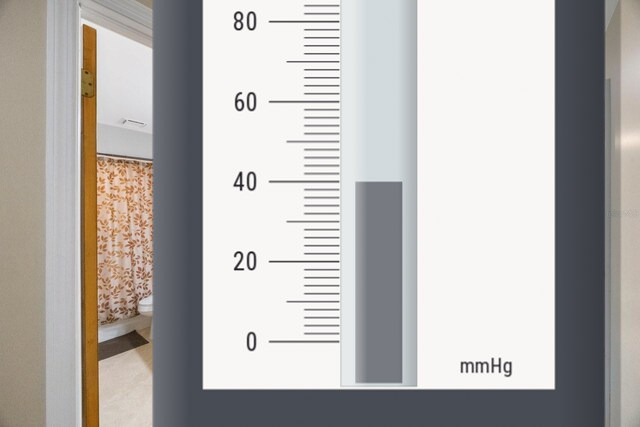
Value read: 40 mmHg
